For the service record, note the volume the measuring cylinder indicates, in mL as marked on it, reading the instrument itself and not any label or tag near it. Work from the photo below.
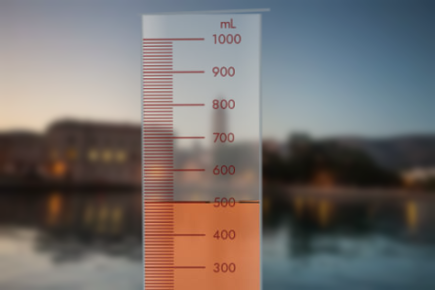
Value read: 500 mL
